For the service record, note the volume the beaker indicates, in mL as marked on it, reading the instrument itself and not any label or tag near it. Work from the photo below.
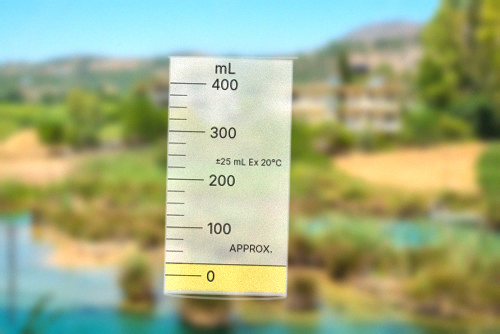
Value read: 25 mL
